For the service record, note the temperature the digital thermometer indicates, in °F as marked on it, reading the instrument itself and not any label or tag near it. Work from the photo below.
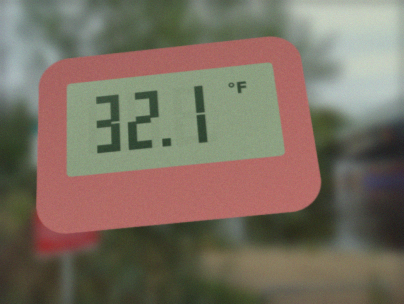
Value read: 32.1 °F
